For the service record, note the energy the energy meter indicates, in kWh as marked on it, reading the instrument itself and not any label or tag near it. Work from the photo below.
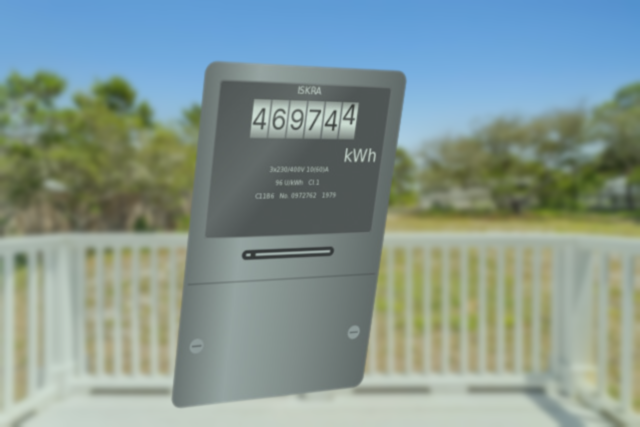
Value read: 469744 kWh
